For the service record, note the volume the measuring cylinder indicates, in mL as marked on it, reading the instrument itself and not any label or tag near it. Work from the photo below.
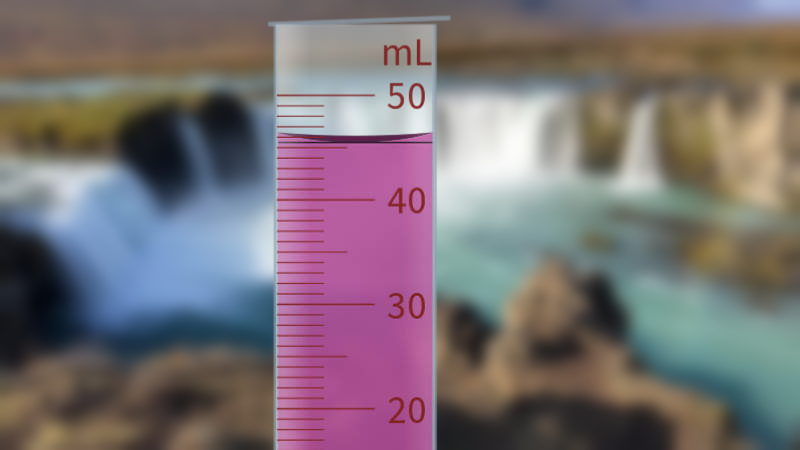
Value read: 45.5 mL
